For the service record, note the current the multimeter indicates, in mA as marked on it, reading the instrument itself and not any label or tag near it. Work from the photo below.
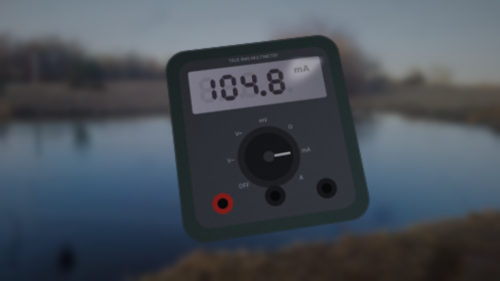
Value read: 104.8 mA
